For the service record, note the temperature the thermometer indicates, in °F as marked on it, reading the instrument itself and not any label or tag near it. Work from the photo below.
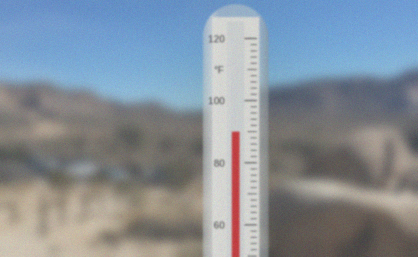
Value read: 90 °F
